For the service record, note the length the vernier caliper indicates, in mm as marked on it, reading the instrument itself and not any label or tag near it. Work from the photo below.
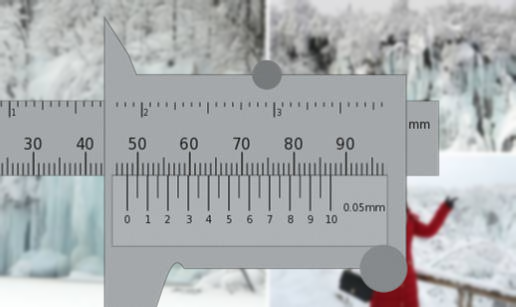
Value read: 48.0 mm
